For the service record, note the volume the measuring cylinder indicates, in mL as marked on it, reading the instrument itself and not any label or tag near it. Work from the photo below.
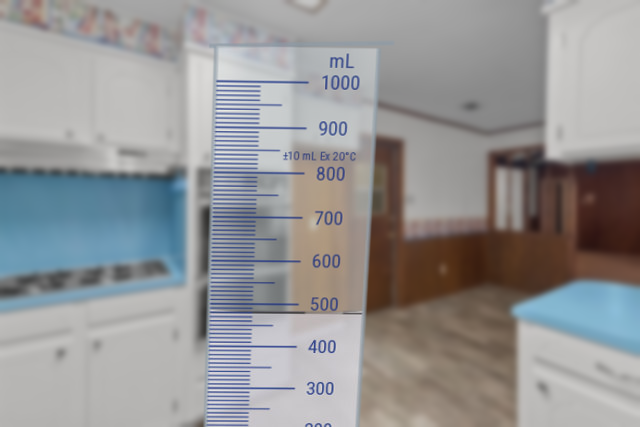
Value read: 480 mL
